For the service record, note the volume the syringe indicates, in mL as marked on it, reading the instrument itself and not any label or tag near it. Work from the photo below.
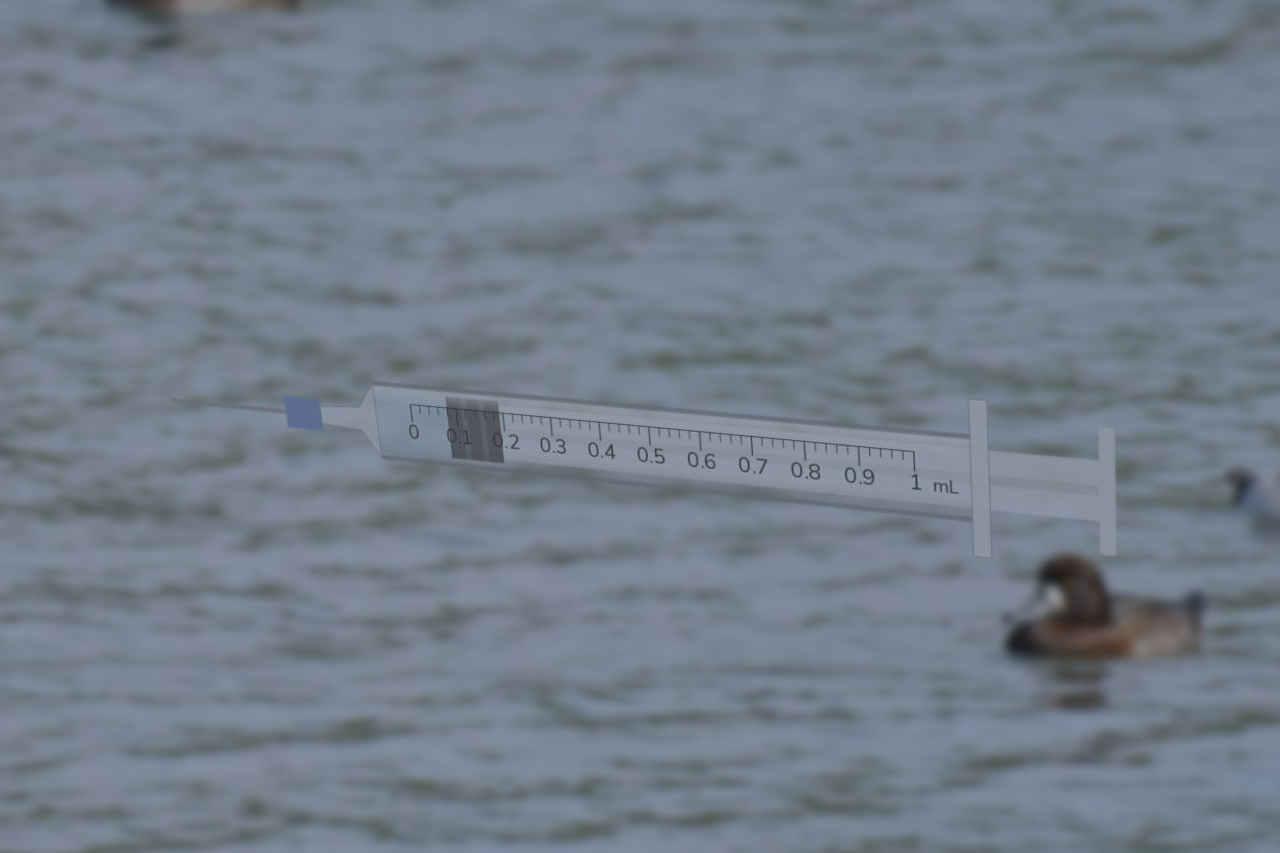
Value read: 0.08 mL
